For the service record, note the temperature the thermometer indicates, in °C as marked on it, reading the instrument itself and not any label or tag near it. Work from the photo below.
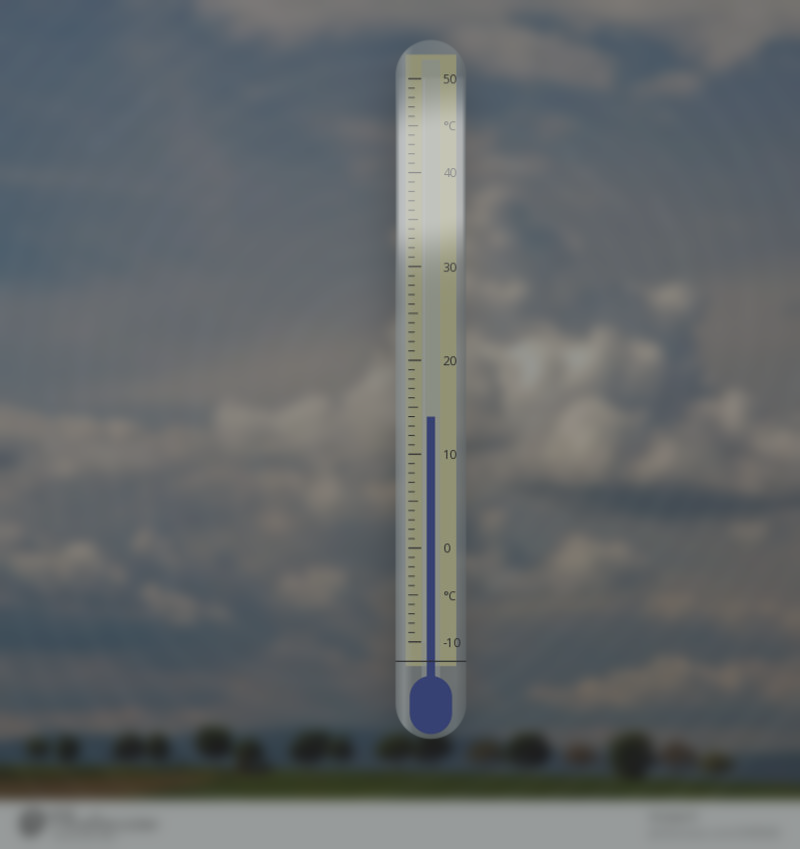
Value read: 14 °C
